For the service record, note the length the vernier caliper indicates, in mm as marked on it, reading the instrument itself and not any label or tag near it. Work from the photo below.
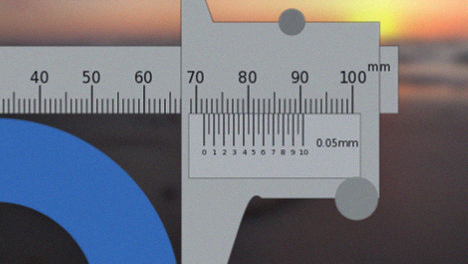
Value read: 71.5 mm
